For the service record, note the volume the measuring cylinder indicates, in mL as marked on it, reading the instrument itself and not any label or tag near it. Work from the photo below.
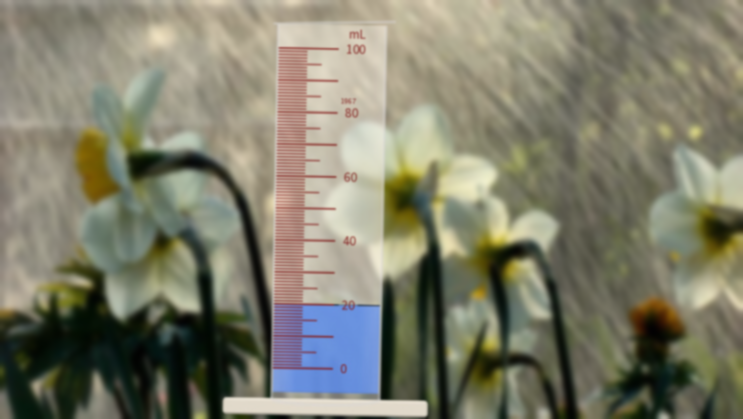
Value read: 20 mL
